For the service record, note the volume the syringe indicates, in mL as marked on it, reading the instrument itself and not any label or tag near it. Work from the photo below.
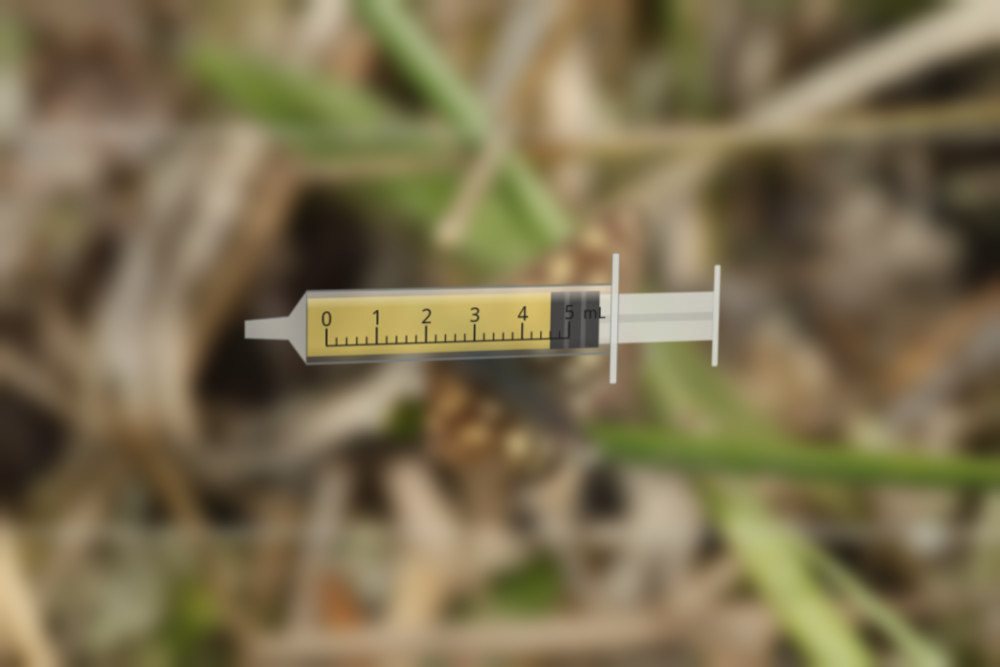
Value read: 4.6 mL
